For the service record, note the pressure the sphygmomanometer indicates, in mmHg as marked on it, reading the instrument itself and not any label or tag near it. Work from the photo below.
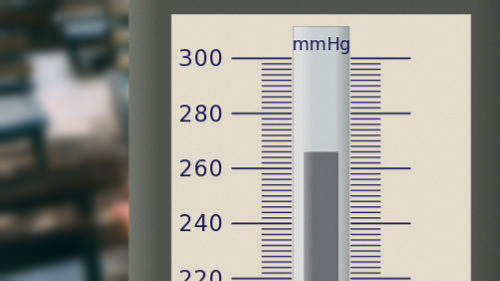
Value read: 266 mmHg
